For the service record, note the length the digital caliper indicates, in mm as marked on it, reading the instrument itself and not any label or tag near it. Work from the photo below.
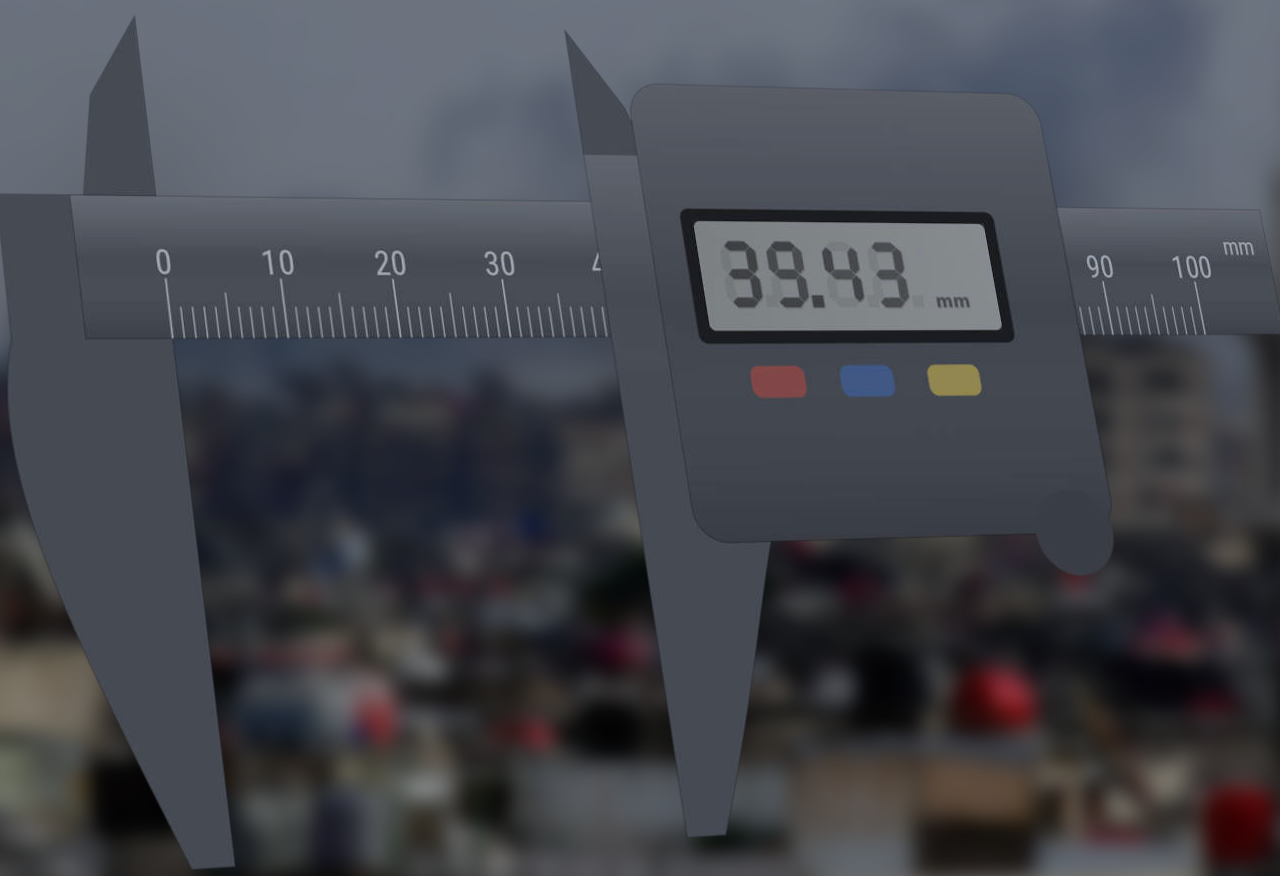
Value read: 39.43 mm
